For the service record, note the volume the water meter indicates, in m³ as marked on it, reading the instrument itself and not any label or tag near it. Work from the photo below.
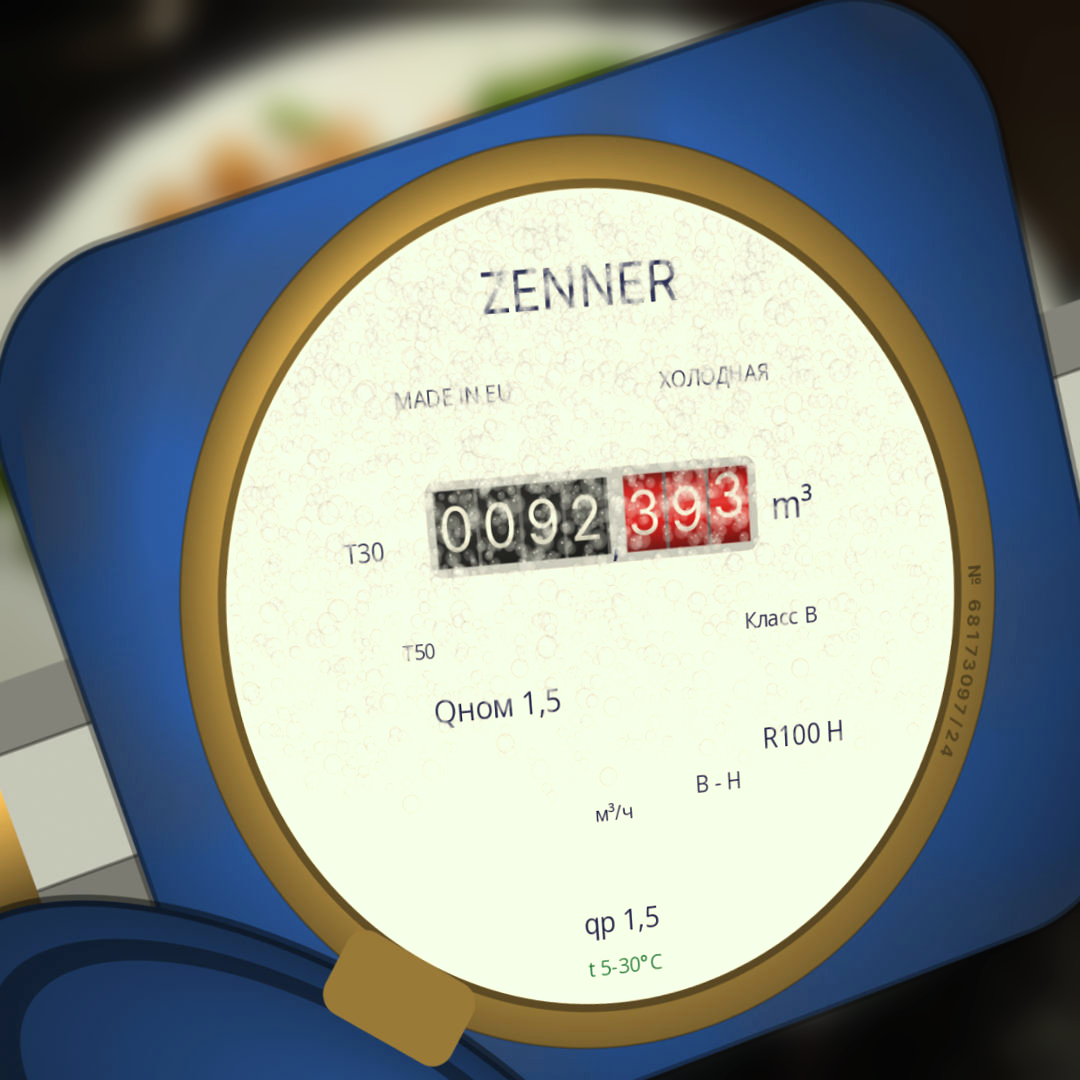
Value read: 92.393 m³
